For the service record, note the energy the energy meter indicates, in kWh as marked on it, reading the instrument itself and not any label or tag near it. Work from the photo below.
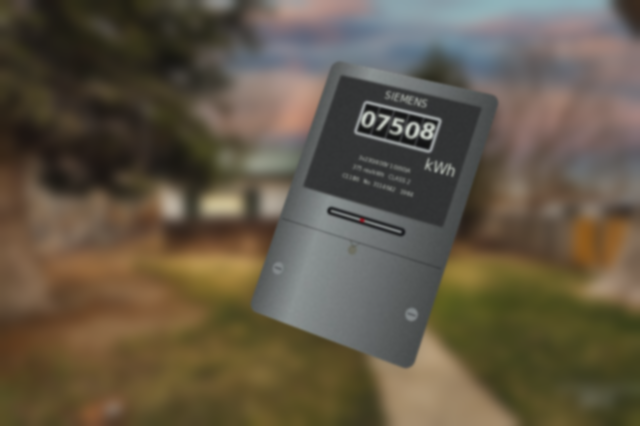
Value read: 7508 kWh
